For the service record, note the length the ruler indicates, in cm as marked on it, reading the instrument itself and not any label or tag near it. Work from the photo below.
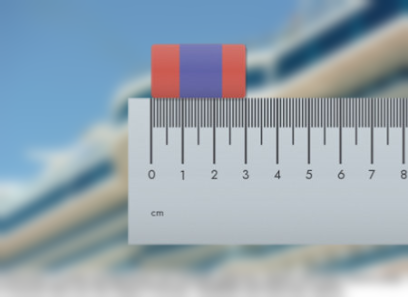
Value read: 3 cm
